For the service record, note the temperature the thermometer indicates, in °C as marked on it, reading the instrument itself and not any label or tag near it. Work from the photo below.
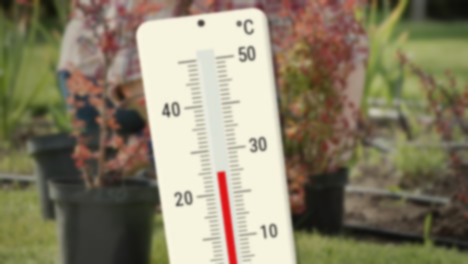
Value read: 25 °C
